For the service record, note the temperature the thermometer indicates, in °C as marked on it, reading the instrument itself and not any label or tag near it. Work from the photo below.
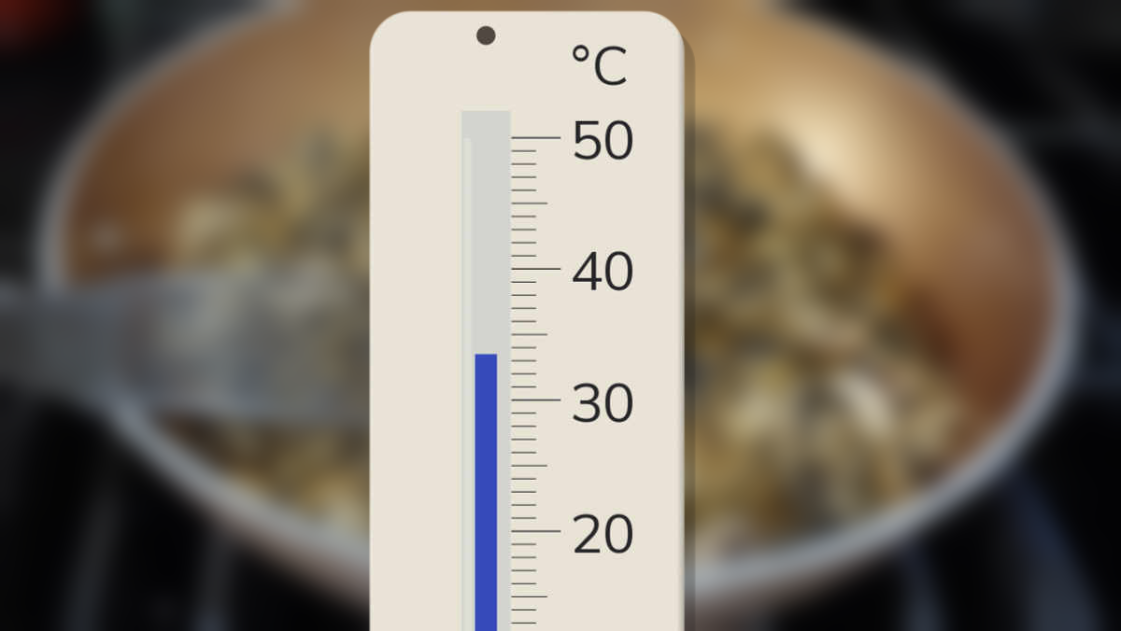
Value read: 33.5 °C
